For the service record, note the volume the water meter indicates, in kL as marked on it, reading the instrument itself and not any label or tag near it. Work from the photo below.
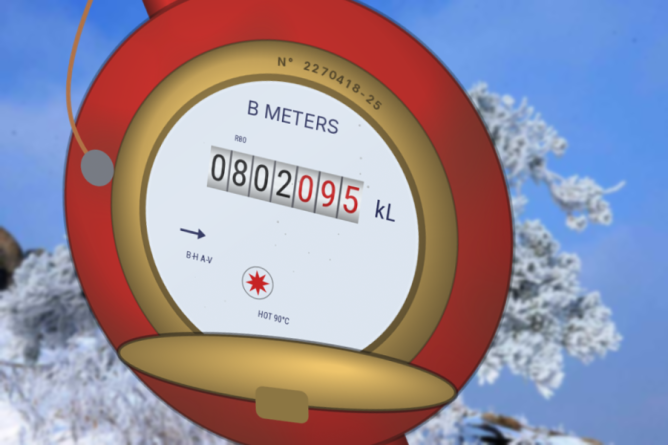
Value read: 802.095 kL
